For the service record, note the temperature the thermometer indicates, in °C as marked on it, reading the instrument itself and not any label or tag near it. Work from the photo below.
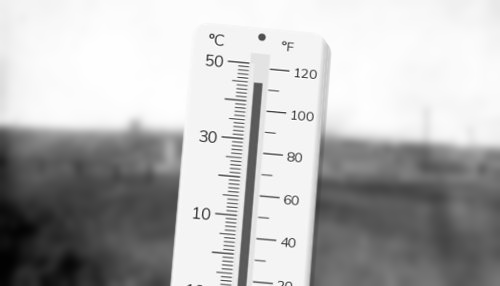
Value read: 45 °C
